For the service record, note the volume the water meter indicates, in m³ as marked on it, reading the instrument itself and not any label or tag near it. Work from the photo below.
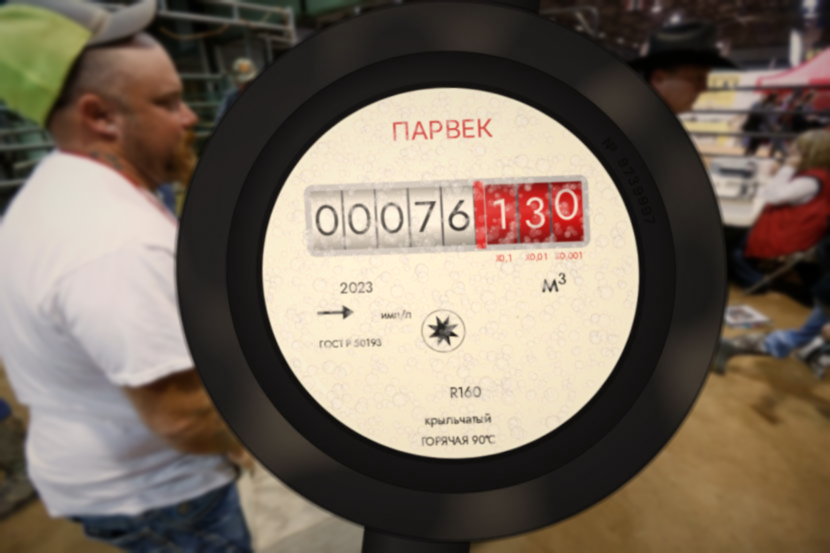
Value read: 76.130 m³
